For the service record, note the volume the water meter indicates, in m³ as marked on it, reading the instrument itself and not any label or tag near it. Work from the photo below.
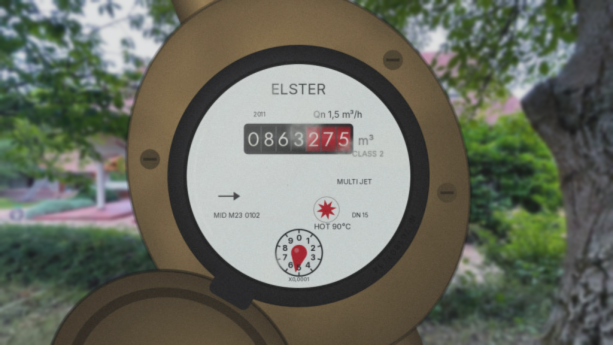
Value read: 863.2755 m³
